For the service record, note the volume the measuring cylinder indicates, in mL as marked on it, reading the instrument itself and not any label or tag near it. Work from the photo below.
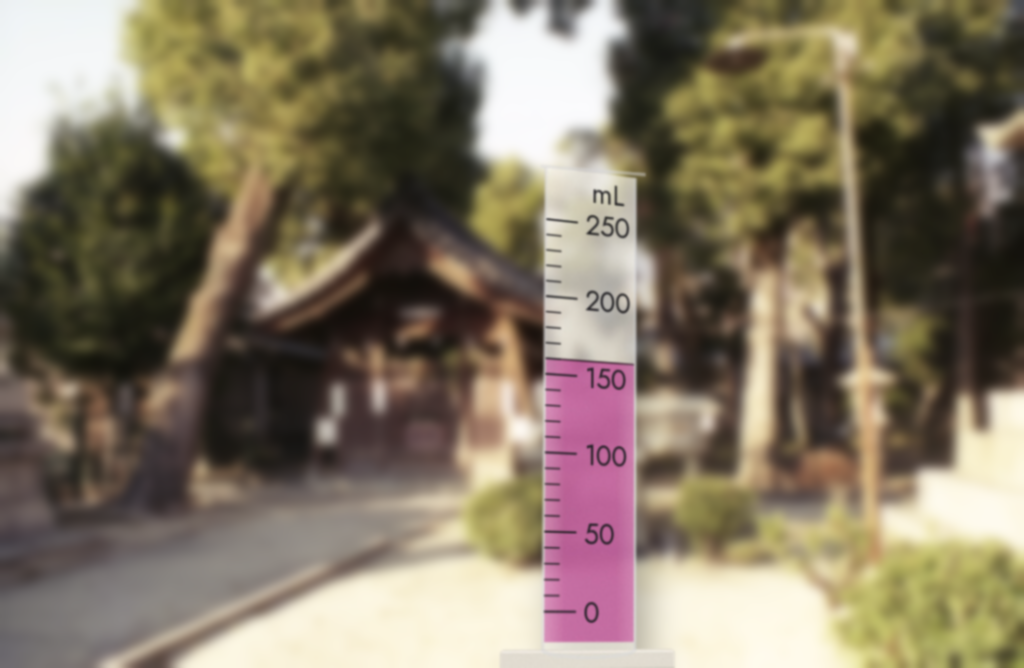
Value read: 160 mL
